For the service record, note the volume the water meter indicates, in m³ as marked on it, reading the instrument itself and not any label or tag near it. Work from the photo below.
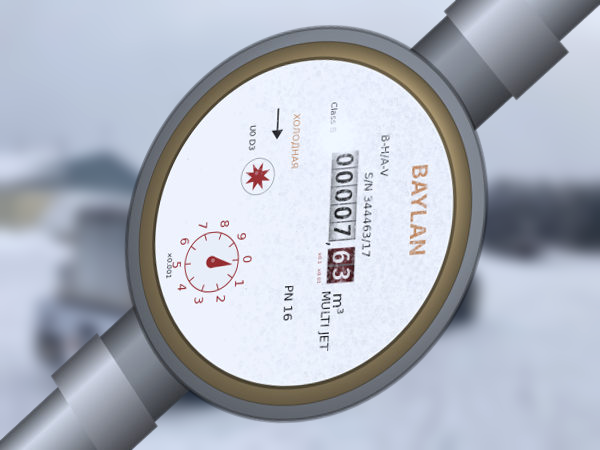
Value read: 7.630 m³
